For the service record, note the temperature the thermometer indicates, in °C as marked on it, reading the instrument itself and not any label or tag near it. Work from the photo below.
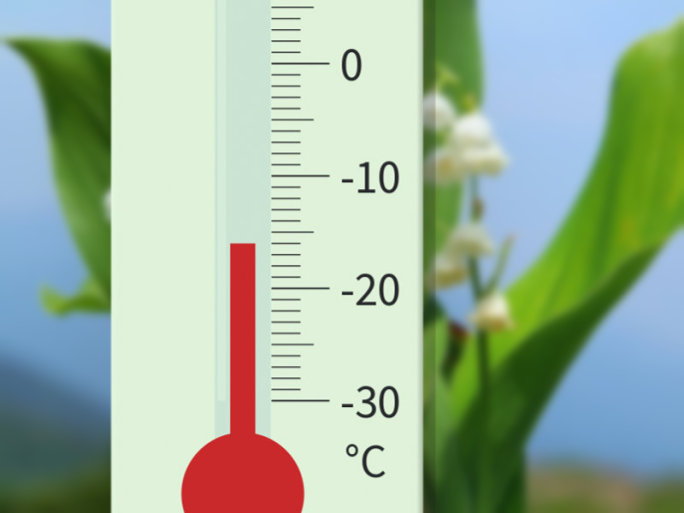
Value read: -16 °C
